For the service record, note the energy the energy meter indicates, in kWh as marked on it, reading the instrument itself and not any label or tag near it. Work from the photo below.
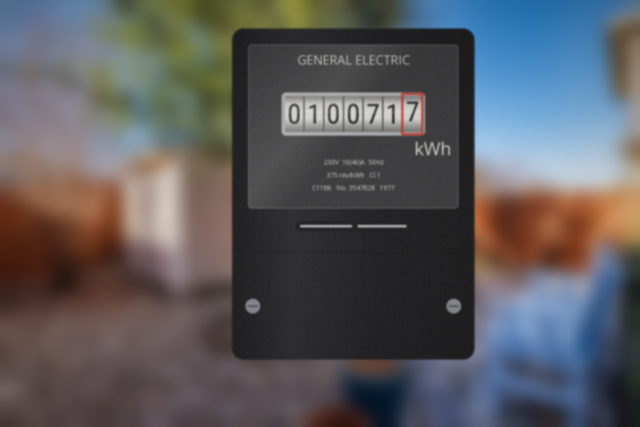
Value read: 10071.7 kWh
